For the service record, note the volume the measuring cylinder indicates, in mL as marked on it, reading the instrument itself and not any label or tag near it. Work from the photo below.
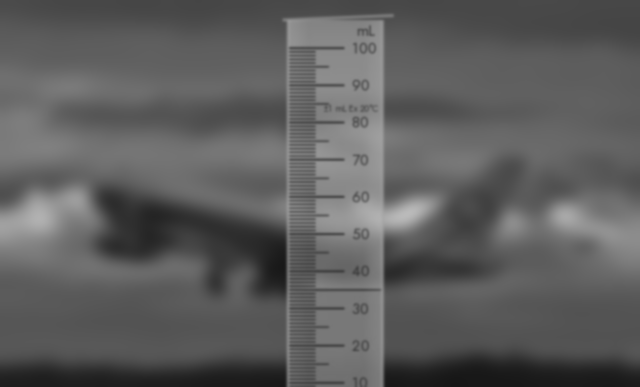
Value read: 35 mL
